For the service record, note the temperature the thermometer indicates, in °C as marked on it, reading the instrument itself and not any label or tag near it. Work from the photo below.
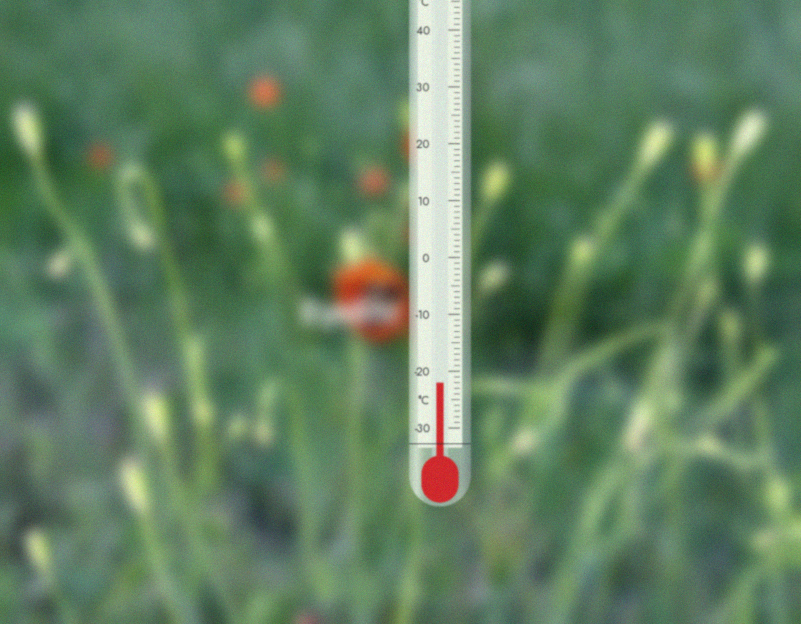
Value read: -22 °C
